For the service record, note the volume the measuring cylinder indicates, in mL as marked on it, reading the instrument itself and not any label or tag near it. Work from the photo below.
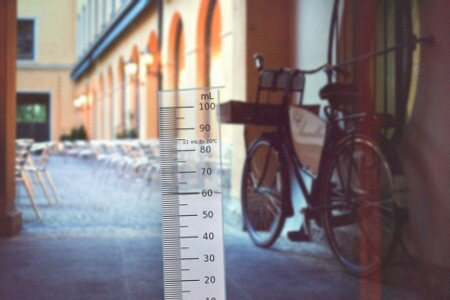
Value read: 60 mL
